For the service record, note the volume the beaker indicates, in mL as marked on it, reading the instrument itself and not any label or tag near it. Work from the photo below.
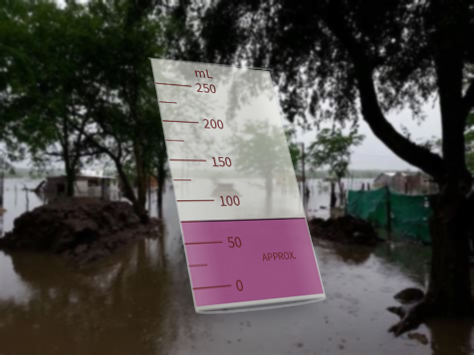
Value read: 75 mL
